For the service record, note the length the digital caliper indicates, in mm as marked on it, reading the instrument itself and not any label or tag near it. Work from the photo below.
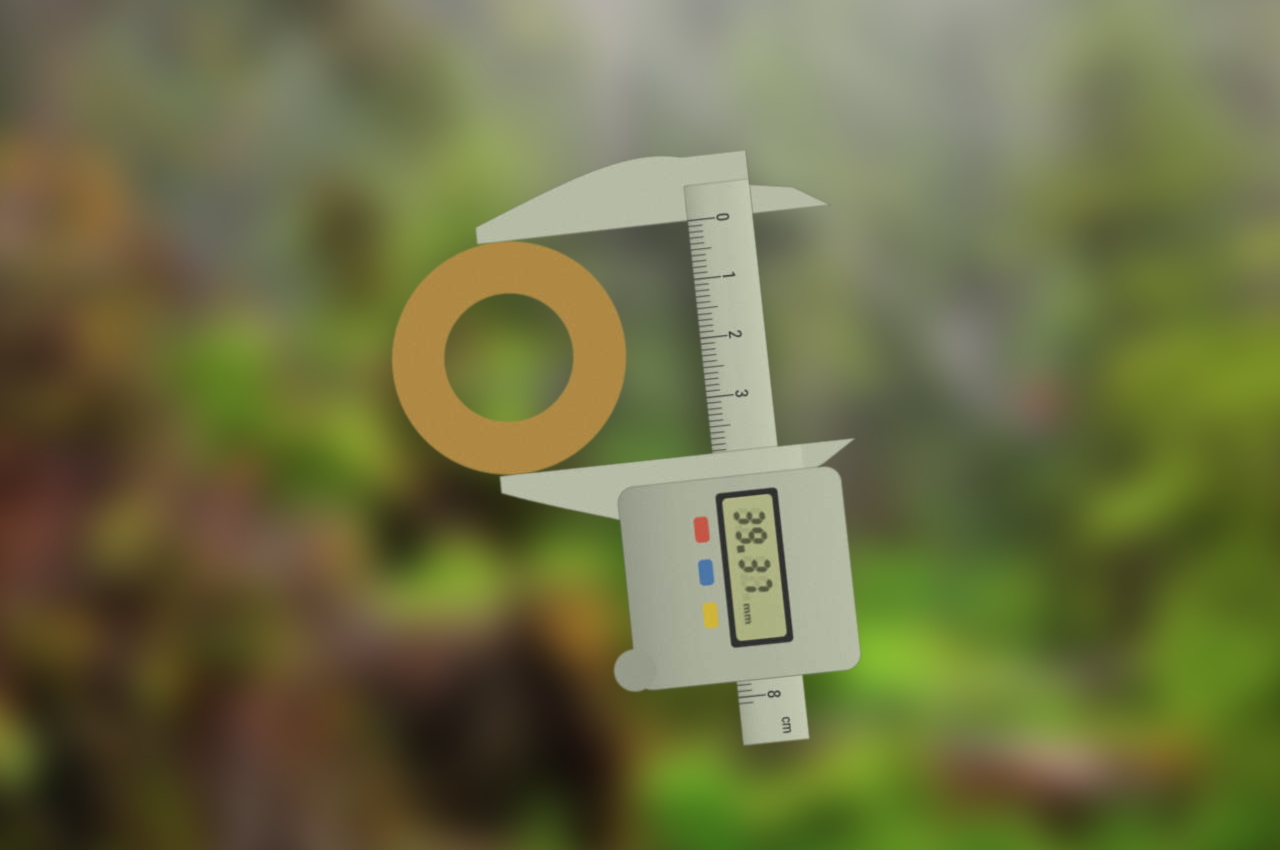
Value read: 39.37 mm
